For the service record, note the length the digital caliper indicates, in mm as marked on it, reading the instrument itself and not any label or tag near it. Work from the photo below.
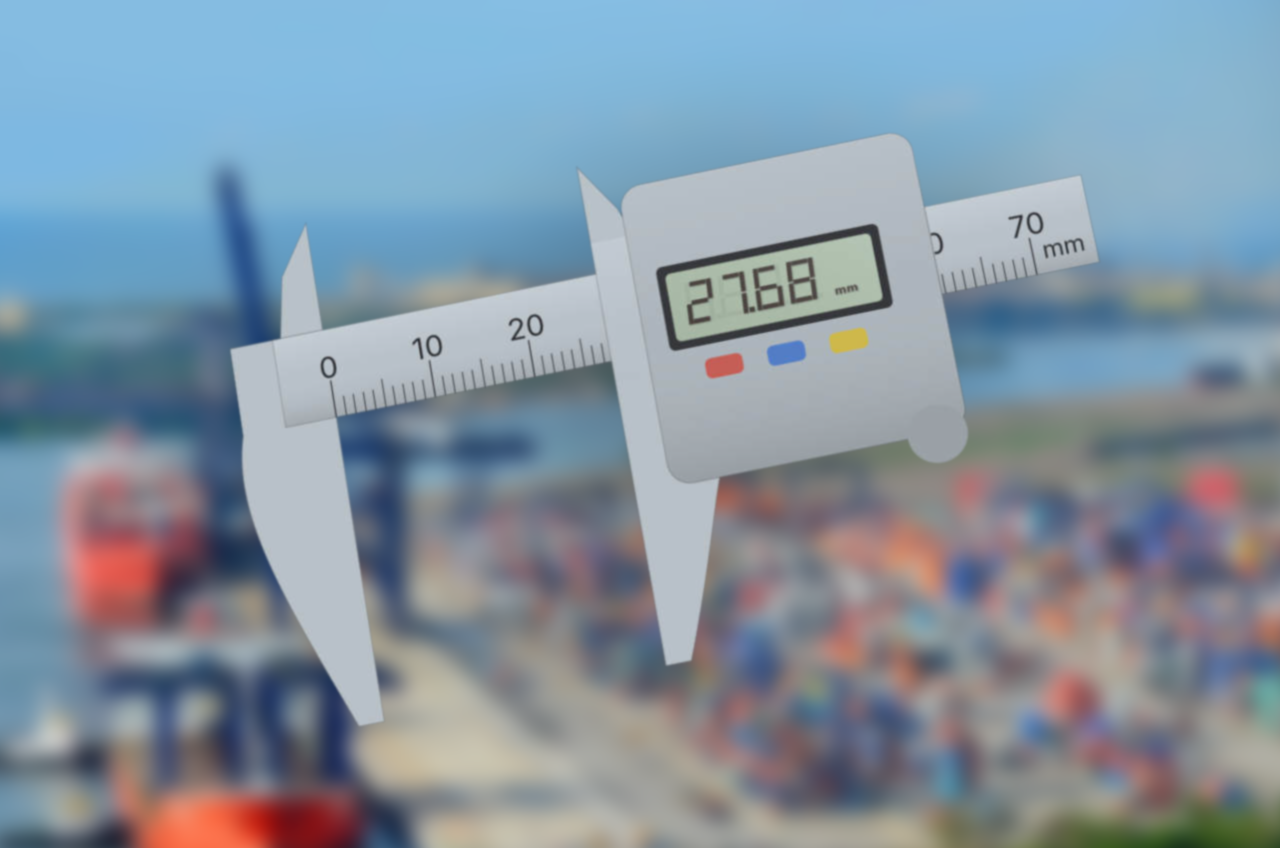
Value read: 27.68 mm
